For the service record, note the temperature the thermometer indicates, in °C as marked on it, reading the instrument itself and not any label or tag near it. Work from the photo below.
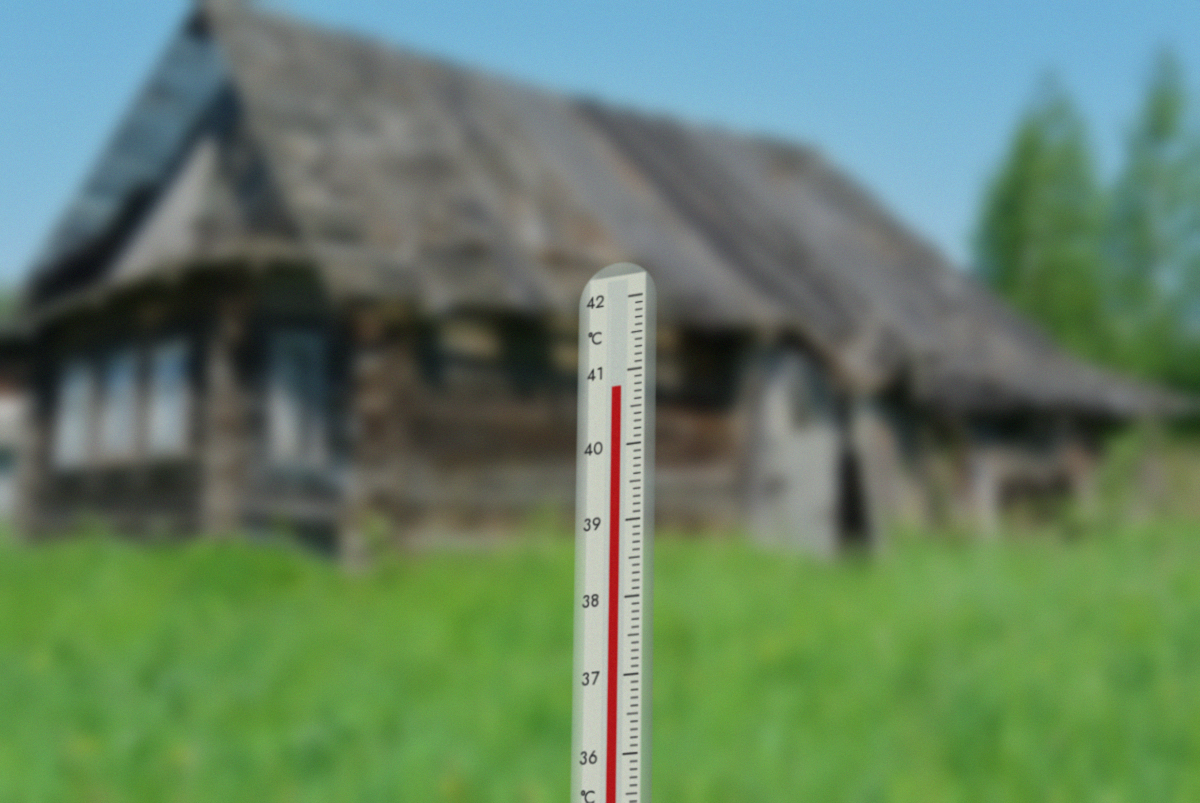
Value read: 40.8 °C
